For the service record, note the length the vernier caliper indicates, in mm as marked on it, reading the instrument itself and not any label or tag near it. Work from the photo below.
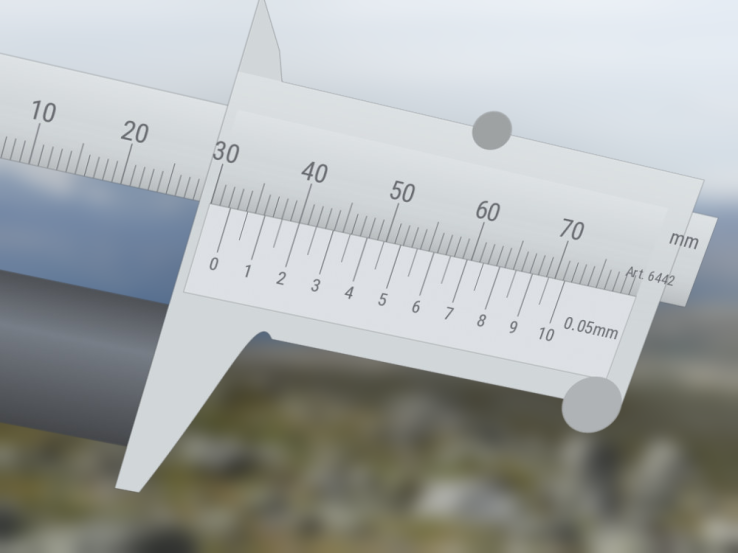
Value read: 32.2 mm
